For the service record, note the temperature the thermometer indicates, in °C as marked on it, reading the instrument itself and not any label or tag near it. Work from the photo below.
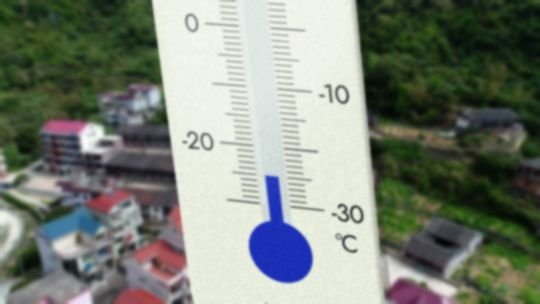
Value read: -25 °C
